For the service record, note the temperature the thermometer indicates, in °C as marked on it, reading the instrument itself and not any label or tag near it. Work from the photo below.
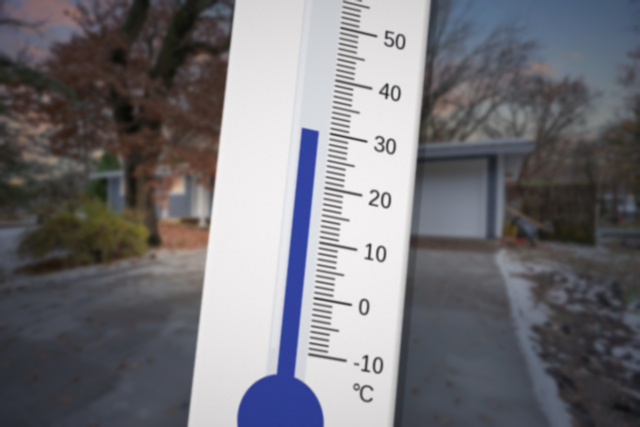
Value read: 30 °C
